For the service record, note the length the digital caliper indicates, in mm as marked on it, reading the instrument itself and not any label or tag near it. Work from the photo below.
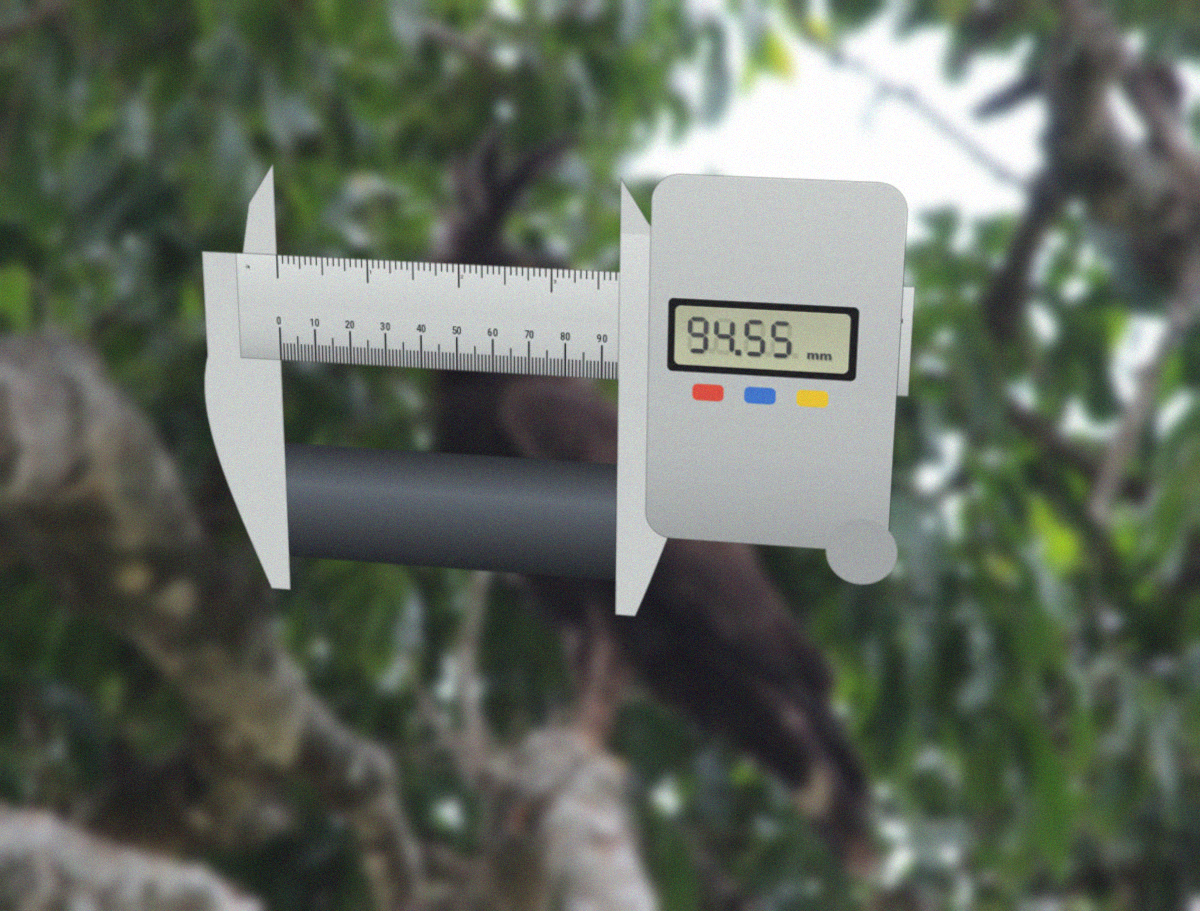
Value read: 94.55 mm
